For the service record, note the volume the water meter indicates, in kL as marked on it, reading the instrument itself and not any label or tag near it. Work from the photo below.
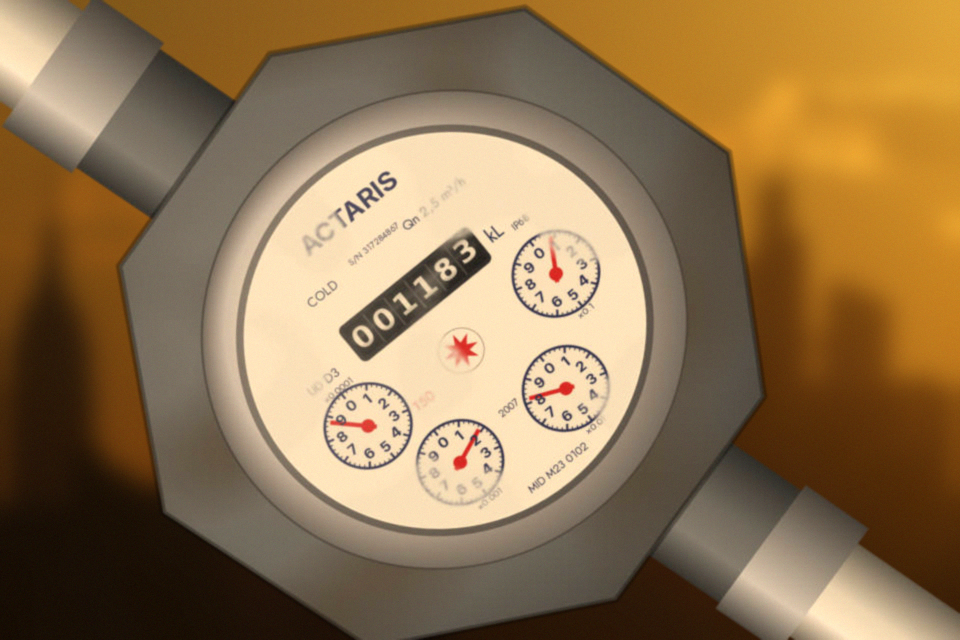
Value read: 1183.0818 kL
